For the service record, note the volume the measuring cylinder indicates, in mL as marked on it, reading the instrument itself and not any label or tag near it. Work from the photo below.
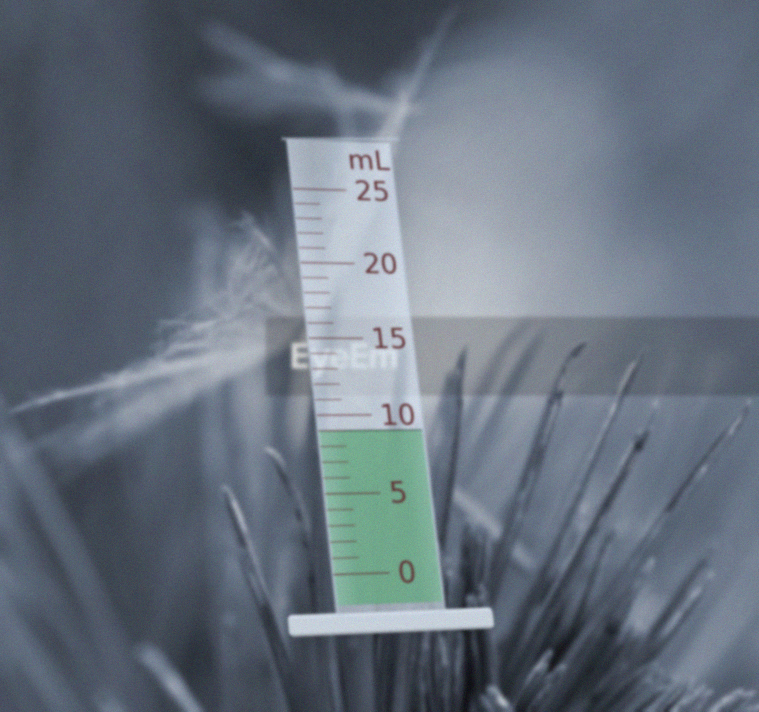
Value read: 9 mL
